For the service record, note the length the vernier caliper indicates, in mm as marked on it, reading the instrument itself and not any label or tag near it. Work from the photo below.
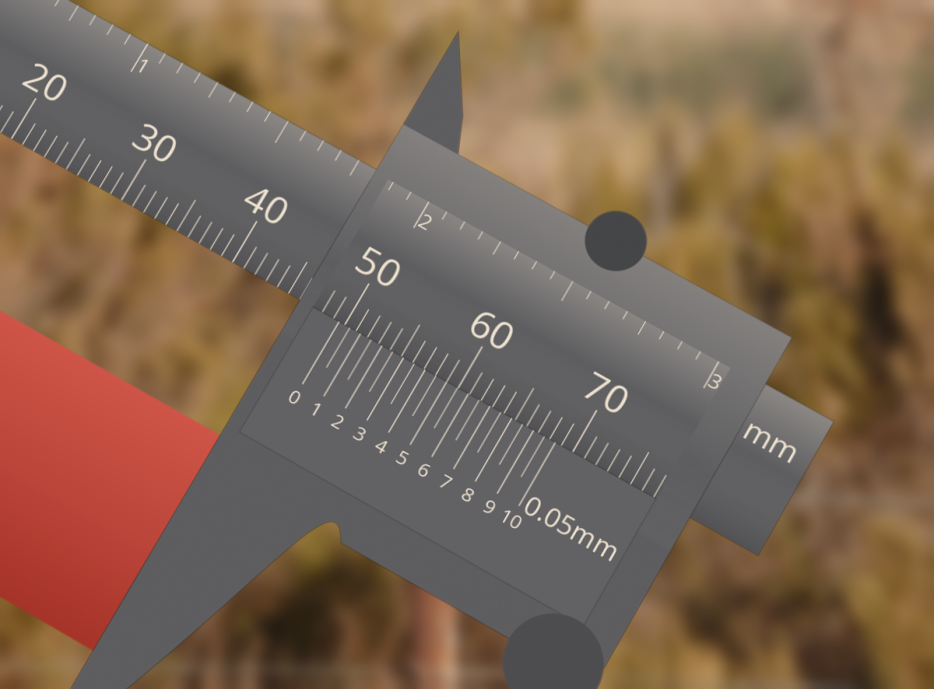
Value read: 49.5 mm
